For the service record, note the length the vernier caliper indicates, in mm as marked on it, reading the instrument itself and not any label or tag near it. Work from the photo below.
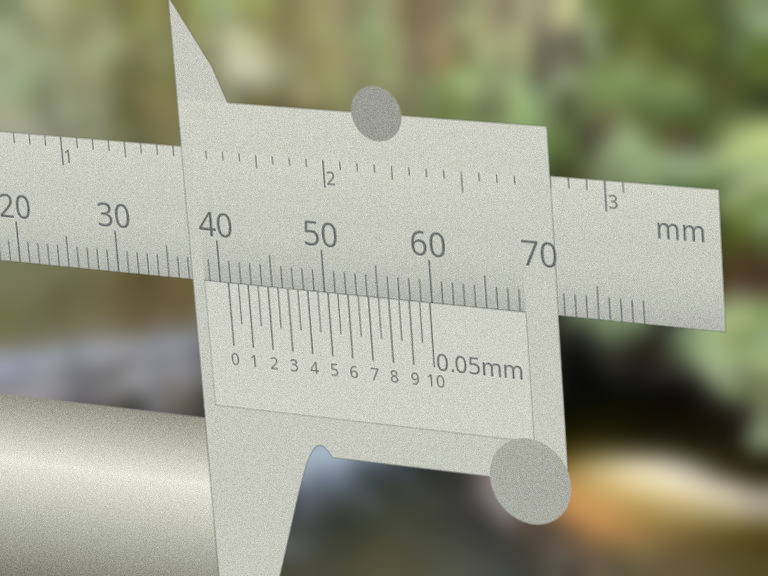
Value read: 40.8 mm
